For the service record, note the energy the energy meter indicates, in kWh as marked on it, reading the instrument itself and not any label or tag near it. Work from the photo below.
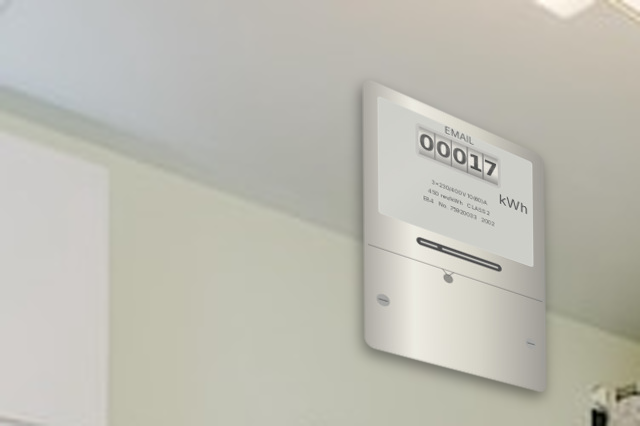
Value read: 17 kWh
